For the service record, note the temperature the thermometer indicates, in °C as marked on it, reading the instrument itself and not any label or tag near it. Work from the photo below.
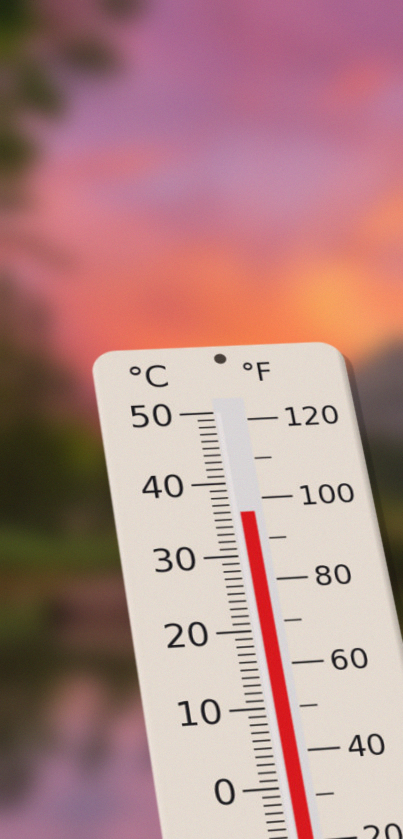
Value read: 36 °C
